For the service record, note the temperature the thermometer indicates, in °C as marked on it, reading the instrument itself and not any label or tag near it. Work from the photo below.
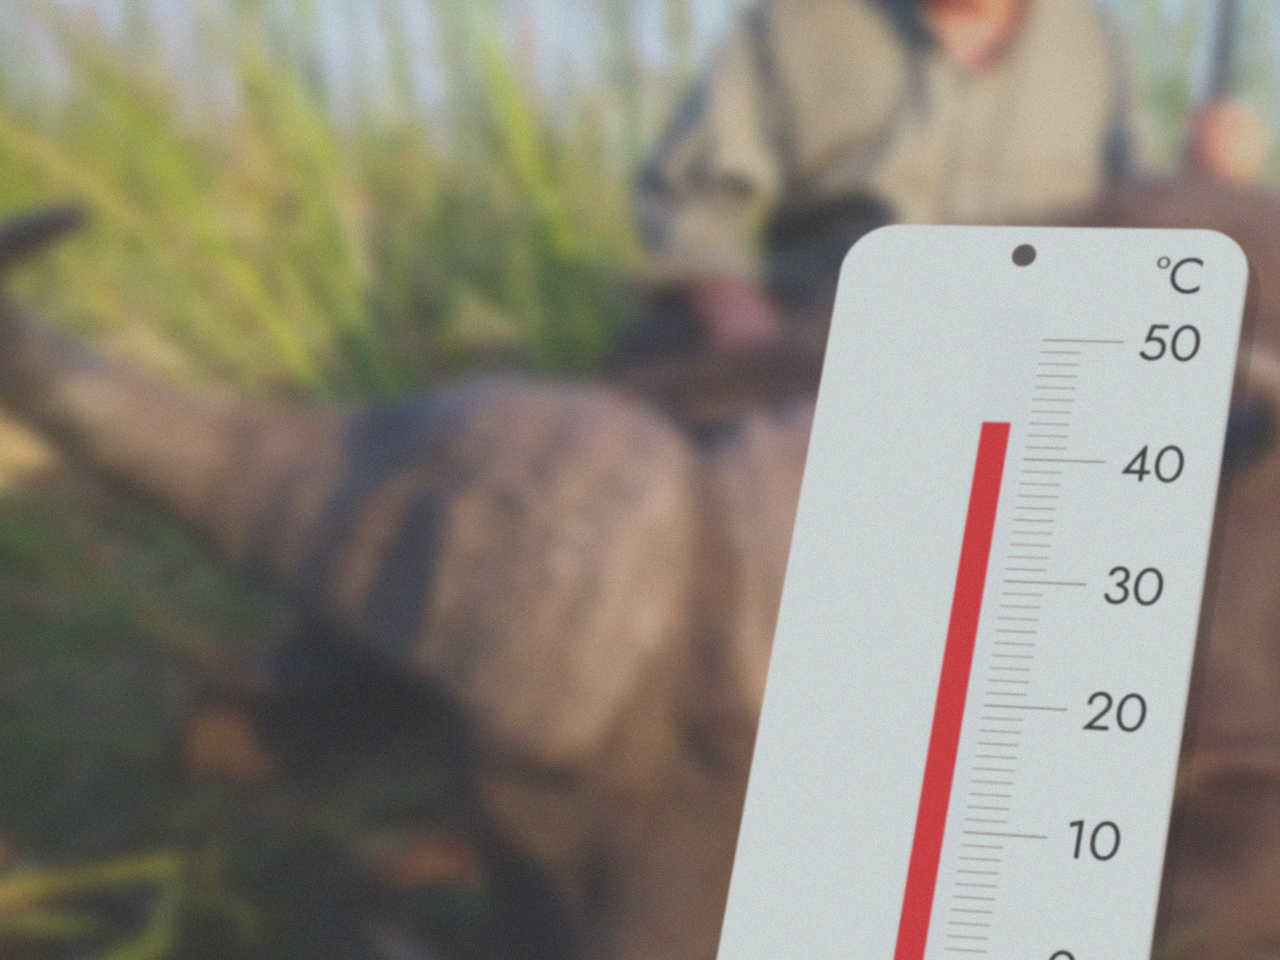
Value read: 43 °C
